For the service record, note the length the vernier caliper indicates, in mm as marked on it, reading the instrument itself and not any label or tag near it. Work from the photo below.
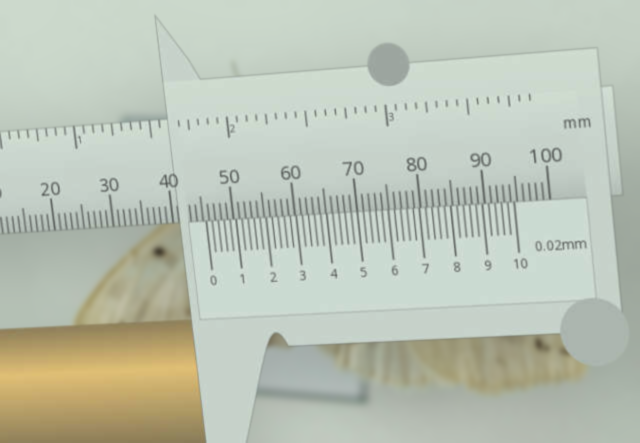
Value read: 45.5 mm
